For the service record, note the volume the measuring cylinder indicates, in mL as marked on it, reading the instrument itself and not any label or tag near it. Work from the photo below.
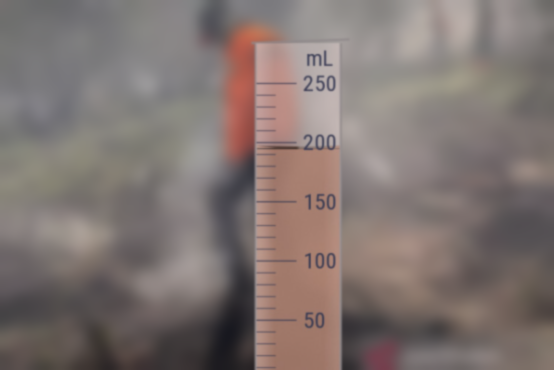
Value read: 195 mL
